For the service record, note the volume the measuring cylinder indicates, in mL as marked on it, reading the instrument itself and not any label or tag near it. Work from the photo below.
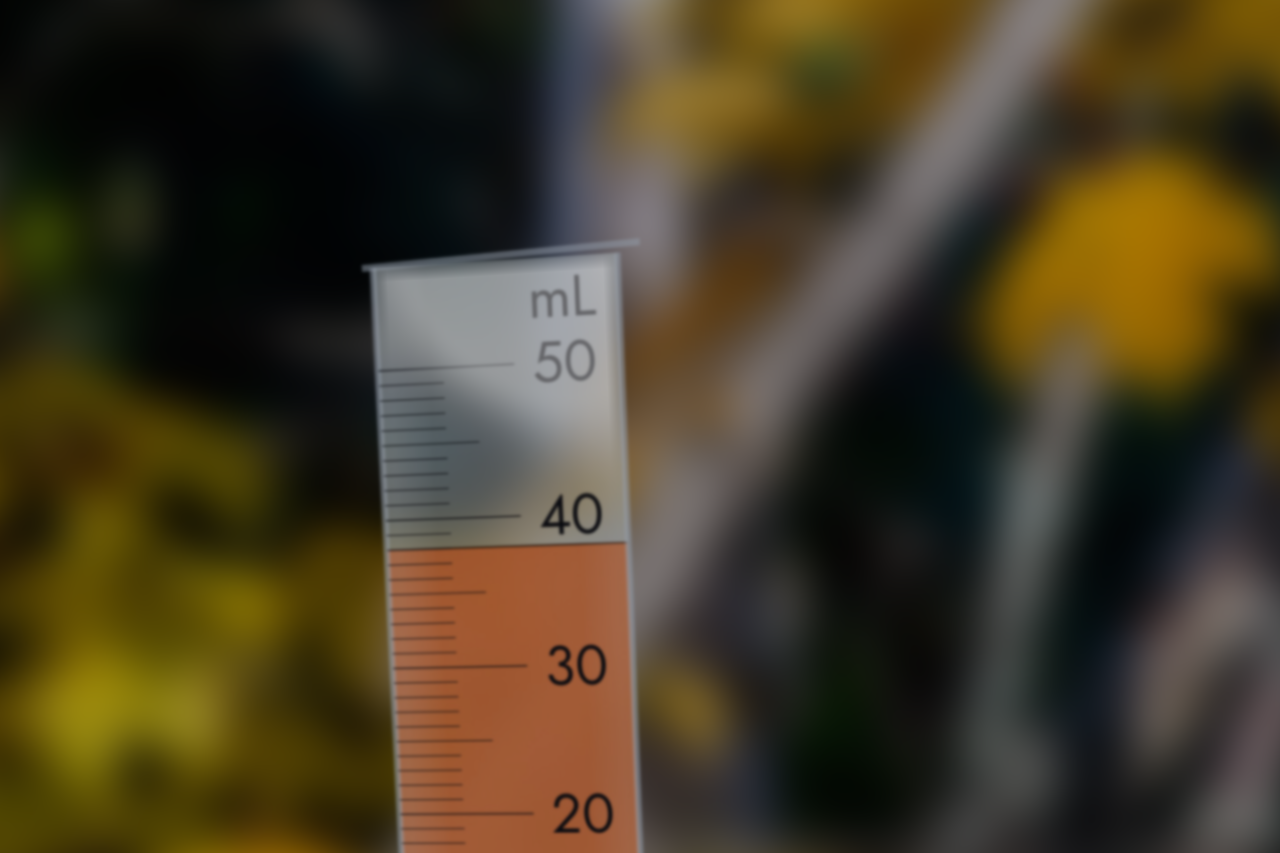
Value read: 38 mL
